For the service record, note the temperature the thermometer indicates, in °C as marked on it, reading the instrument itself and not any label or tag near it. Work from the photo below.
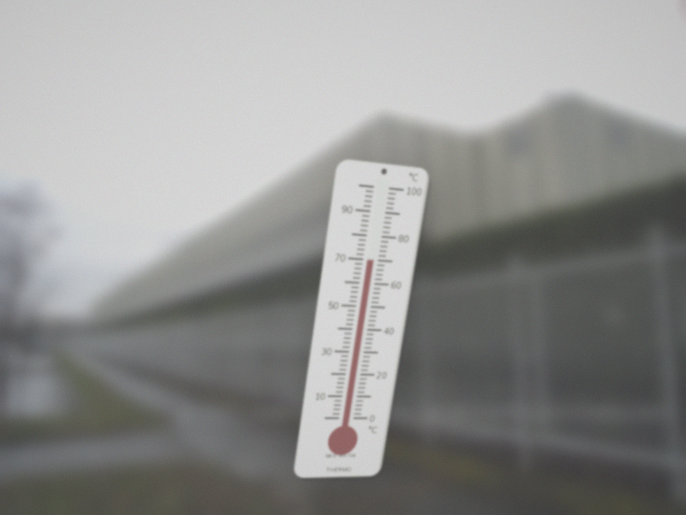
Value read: 70 °C
